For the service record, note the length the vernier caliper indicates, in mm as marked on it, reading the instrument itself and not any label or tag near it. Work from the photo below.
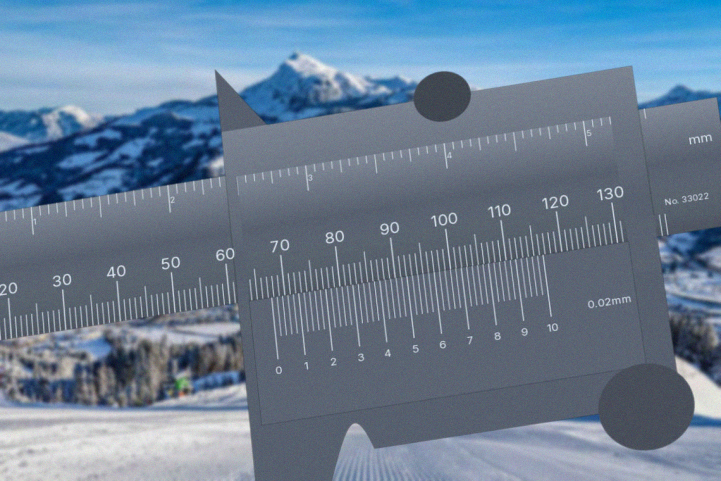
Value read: 67.6 mm
